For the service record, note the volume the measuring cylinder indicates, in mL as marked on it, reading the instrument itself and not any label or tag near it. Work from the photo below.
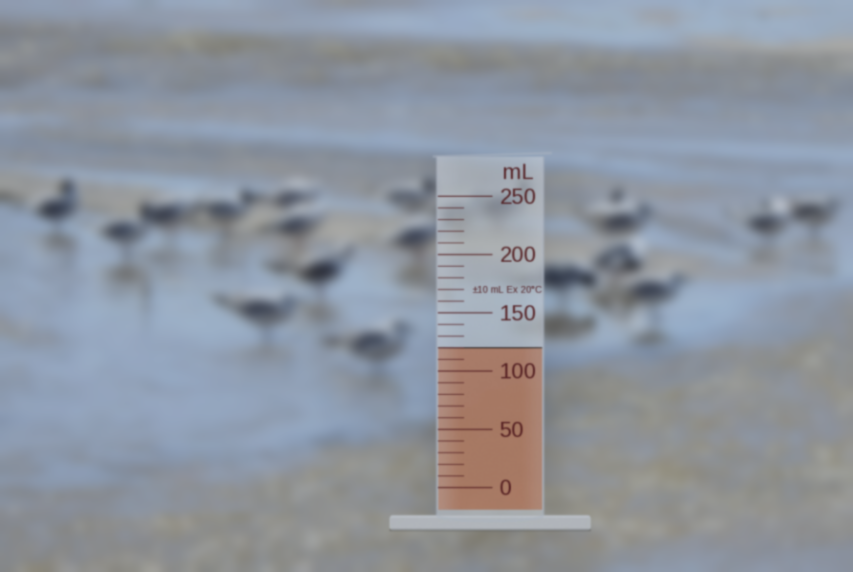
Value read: 120 mL
